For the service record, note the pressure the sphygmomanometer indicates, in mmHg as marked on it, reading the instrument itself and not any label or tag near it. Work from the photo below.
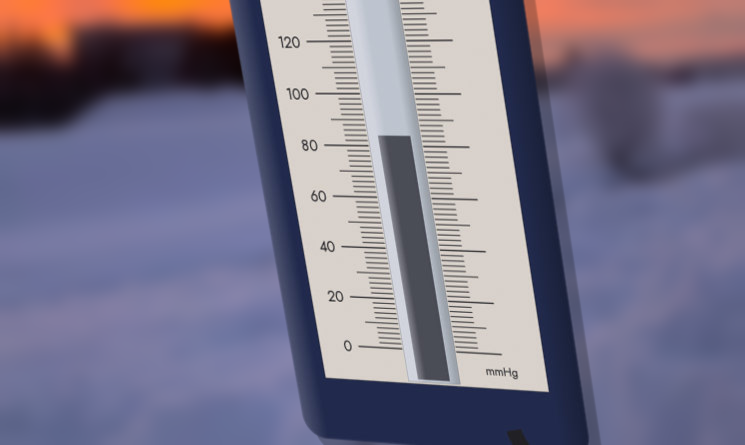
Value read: 84 mmHg
